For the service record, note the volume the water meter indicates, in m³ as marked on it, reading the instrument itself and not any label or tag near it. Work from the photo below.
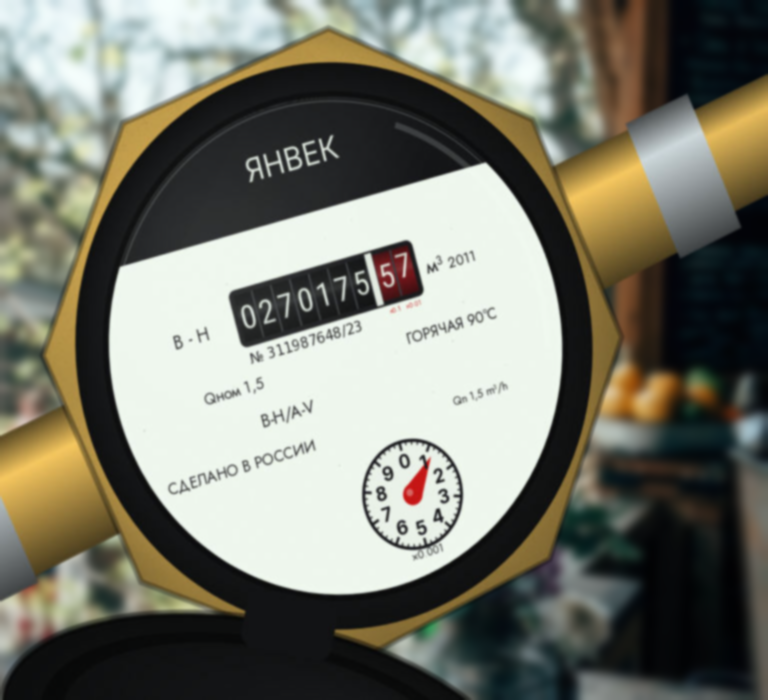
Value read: 270175.571 m³
